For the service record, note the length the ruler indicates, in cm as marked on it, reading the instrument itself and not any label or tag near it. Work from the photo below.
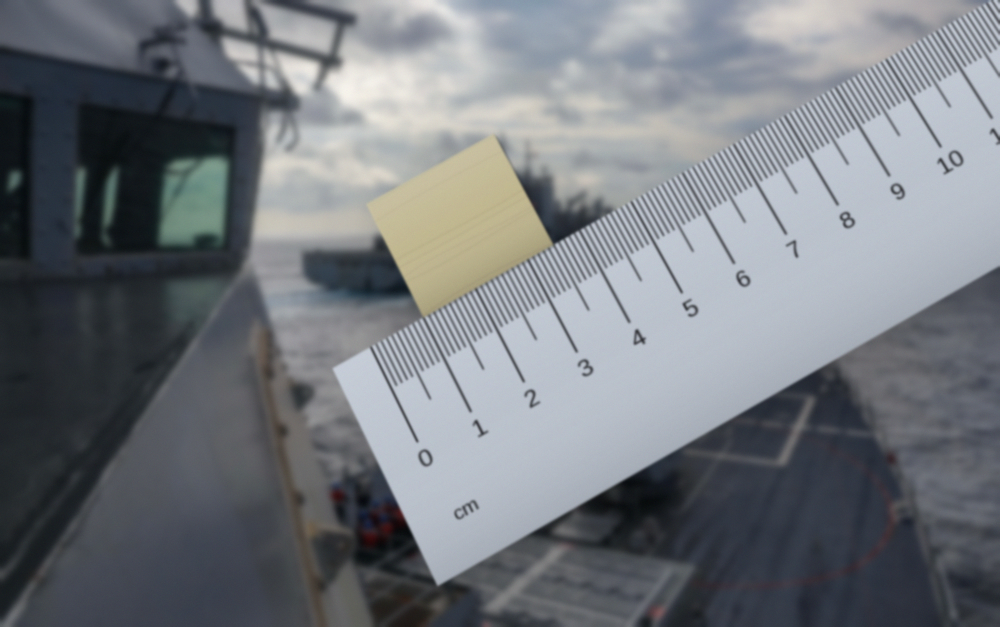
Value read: 2.5 cm
